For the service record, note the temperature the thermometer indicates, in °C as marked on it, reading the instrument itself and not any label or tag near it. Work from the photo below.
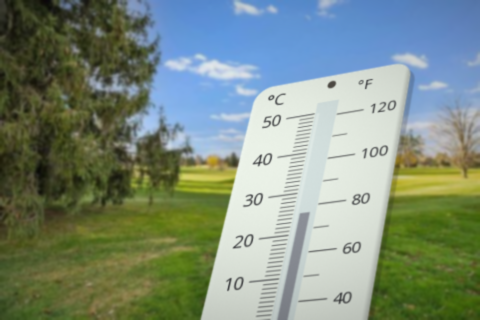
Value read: 25 °C
